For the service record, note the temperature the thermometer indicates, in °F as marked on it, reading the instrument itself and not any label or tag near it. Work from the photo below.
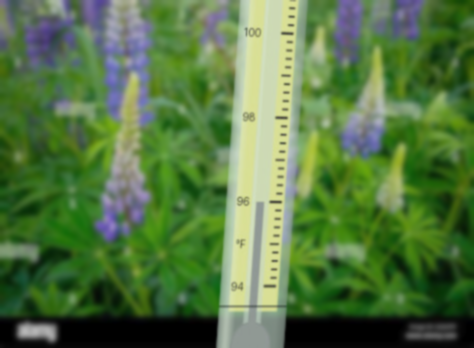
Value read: 96 °F
